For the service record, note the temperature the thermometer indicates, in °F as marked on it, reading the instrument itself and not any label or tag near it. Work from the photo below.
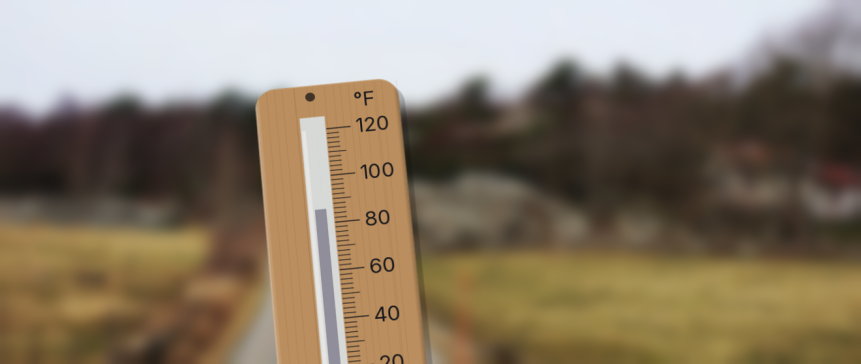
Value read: 86 °F
